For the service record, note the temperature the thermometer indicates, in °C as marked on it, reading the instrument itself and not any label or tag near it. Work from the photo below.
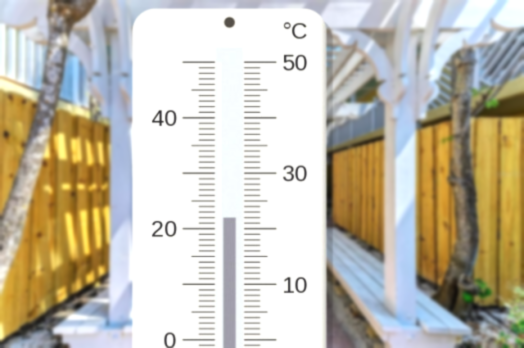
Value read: 22 °C
